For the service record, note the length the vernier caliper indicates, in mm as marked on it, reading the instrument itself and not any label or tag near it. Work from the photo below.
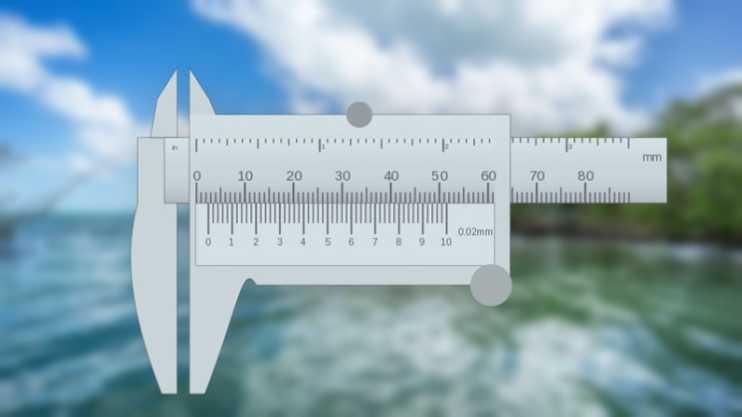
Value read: 2.5 mm
